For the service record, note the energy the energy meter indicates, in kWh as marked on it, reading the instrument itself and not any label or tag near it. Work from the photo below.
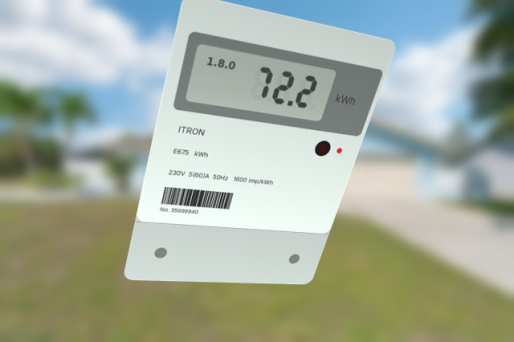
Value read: 72.2 kWh
